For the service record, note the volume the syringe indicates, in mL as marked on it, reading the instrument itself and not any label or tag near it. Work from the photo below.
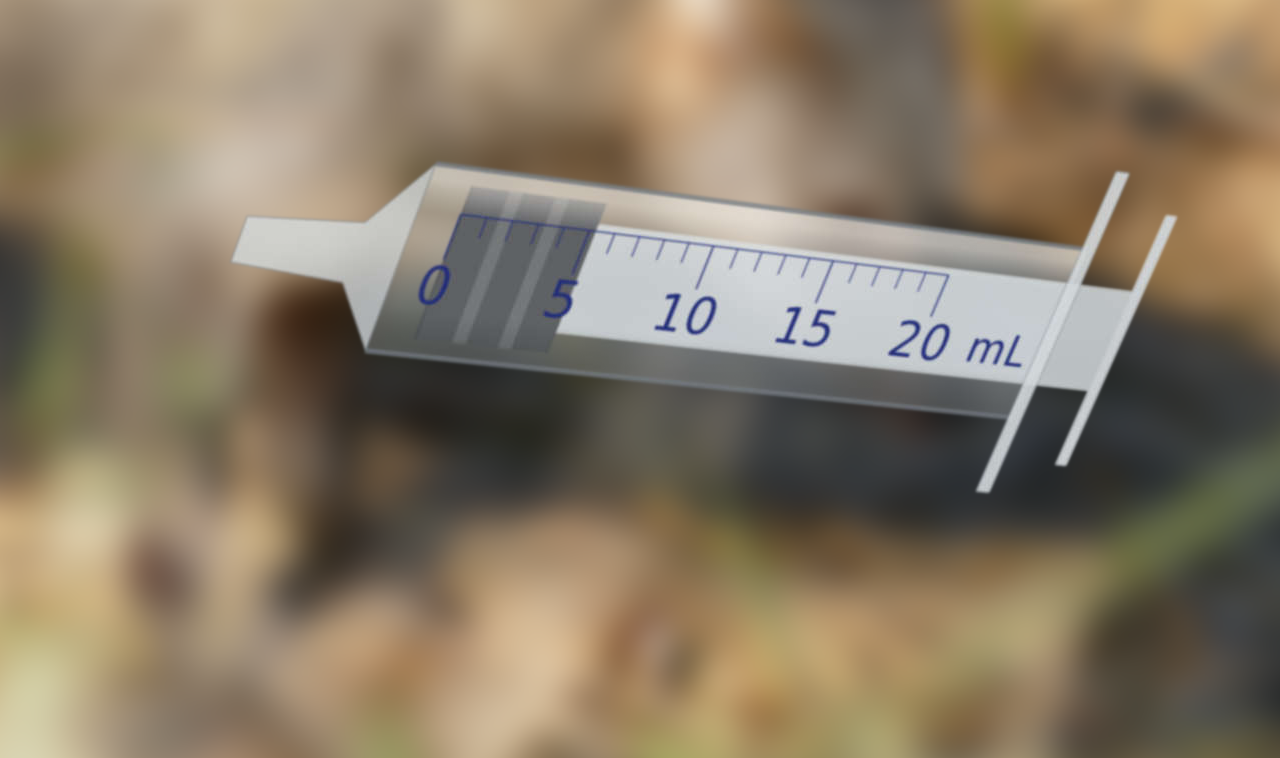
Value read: 0 mL
